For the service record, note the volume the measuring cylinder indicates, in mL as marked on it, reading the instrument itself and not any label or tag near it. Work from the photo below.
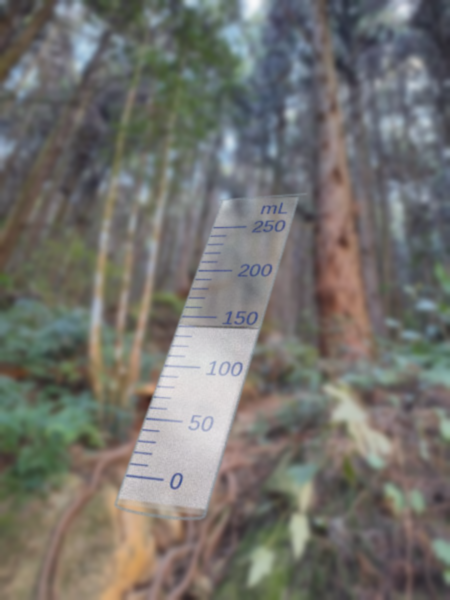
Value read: 140 mL
